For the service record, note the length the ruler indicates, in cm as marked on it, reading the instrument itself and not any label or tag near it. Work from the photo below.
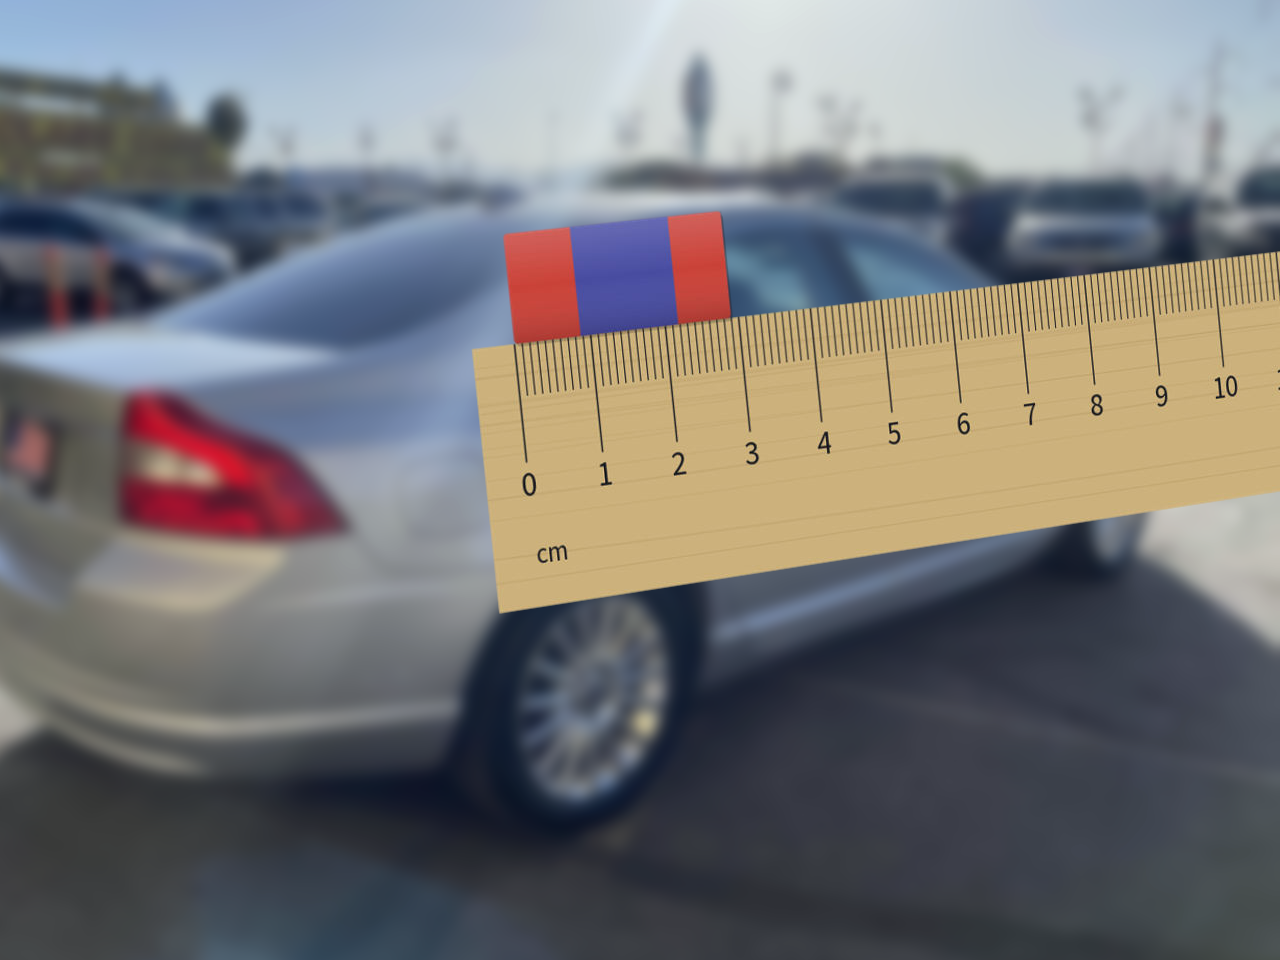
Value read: 2.9 cm
